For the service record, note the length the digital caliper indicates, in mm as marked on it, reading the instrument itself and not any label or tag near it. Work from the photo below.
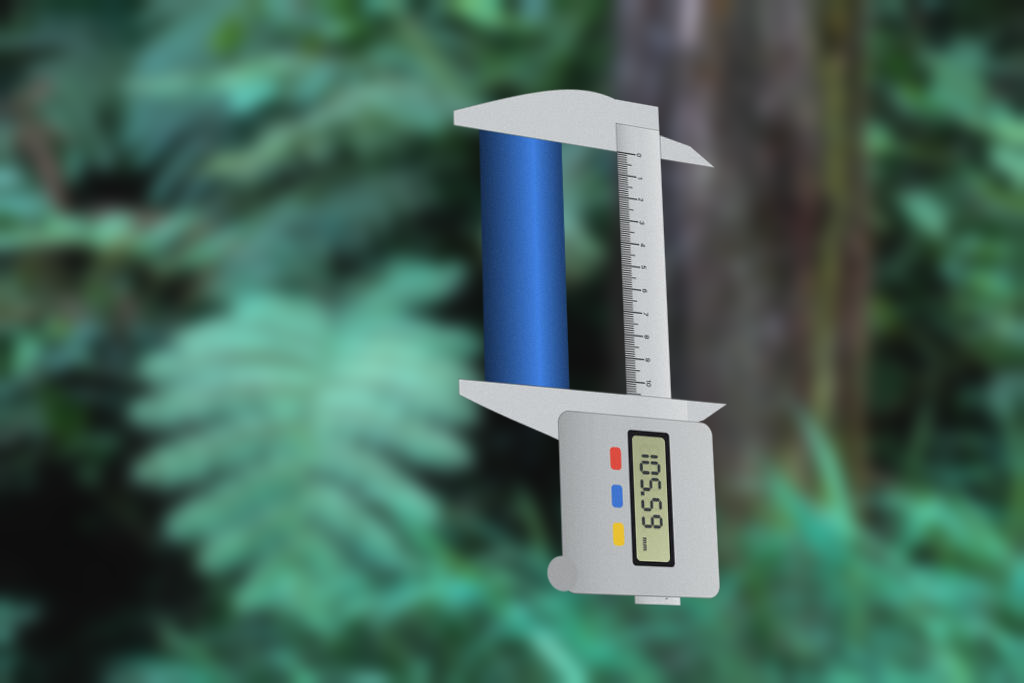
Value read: 105.59 mm
